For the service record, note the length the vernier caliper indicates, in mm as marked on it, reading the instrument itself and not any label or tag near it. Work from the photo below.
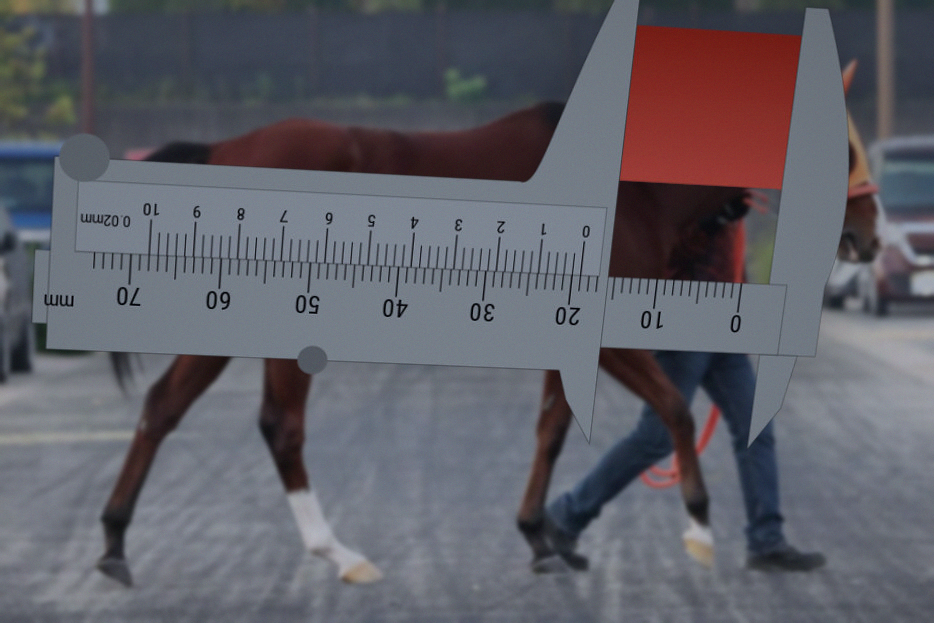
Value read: 19.0 mm
